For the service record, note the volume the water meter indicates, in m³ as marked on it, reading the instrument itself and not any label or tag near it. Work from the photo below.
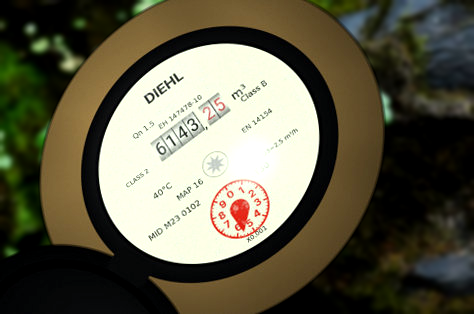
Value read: 6143.255 m³
